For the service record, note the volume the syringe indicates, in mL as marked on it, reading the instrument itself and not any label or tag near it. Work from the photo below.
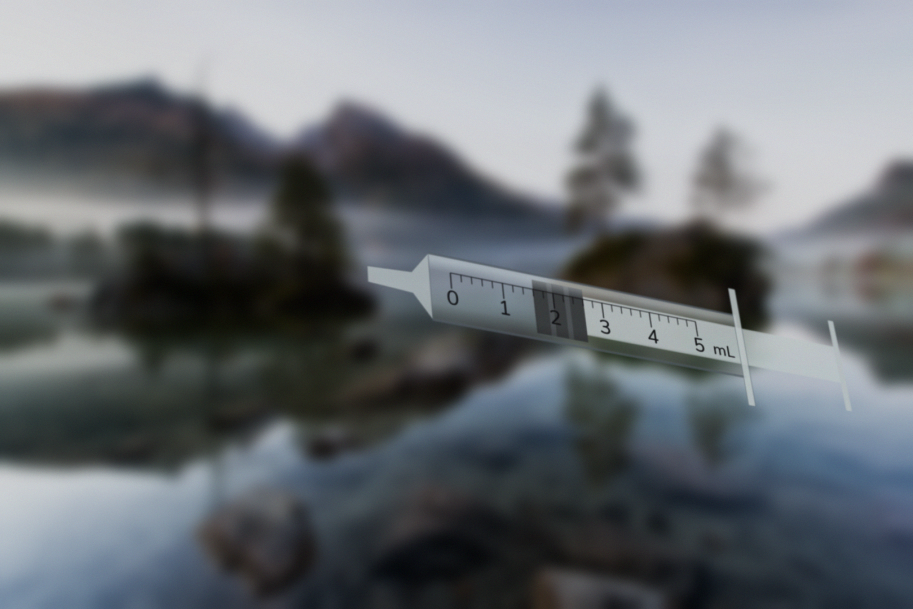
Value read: 1.6 mL
